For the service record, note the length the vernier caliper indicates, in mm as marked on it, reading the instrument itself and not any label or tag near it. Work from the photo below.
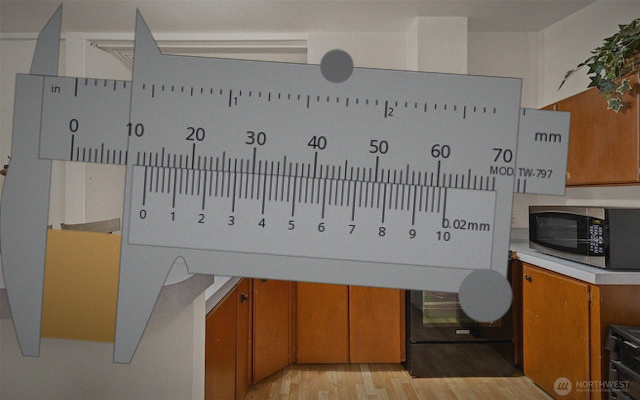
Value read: 12.4 mm
